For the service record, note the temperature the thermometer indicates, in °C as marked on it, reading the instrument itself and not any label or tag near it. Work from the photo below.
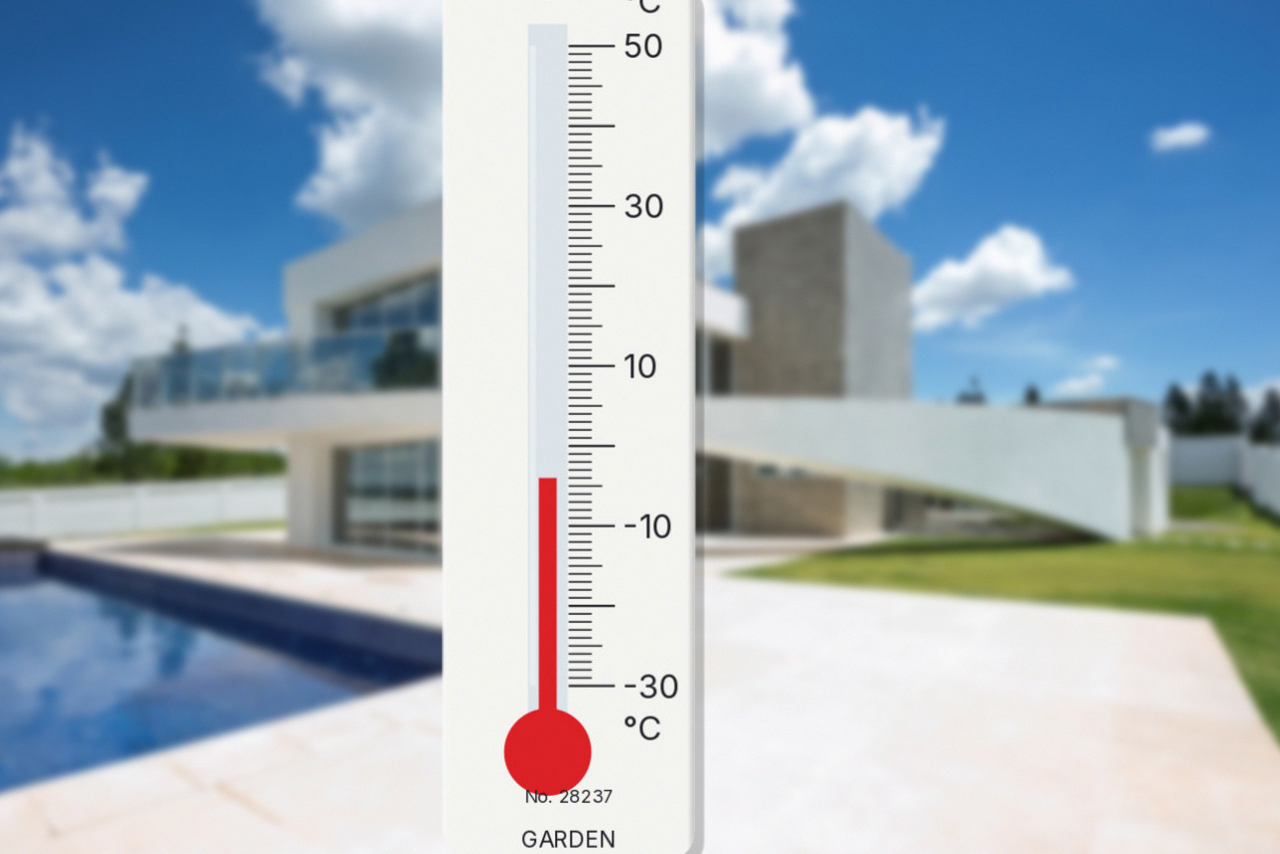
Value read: -4 °C
